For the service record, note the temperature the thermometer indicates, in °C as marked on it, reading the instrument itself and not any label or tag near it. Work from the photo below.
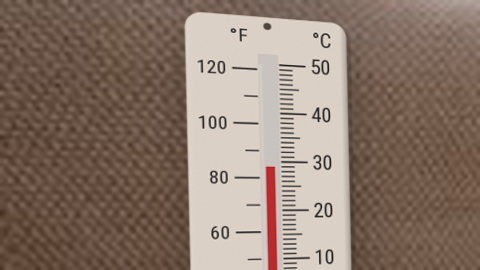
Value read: 29 °C
